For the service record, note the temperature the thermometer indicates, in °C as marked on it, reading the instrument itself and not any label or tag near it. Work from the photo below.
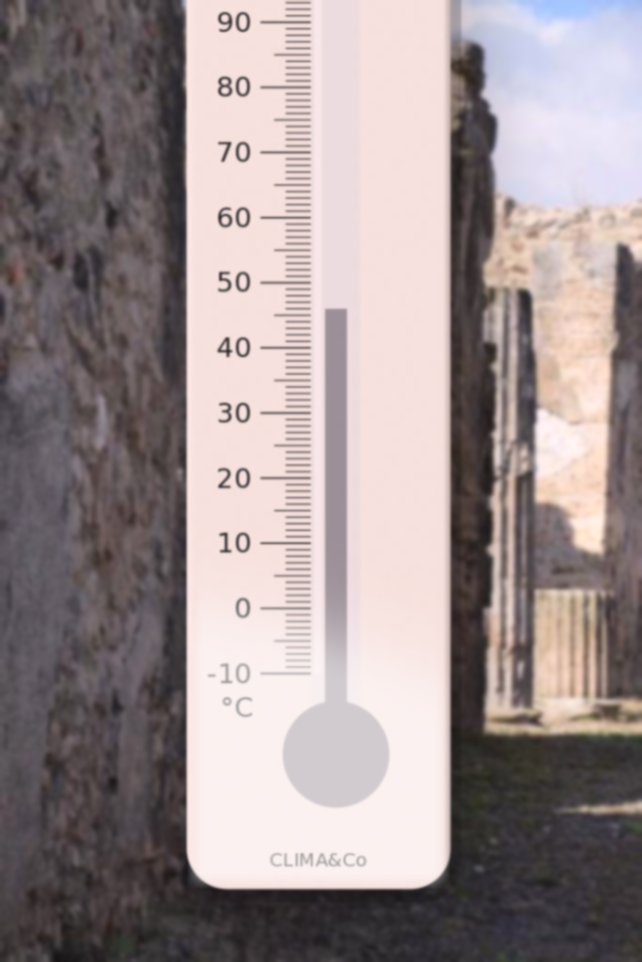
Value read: 46 °C
